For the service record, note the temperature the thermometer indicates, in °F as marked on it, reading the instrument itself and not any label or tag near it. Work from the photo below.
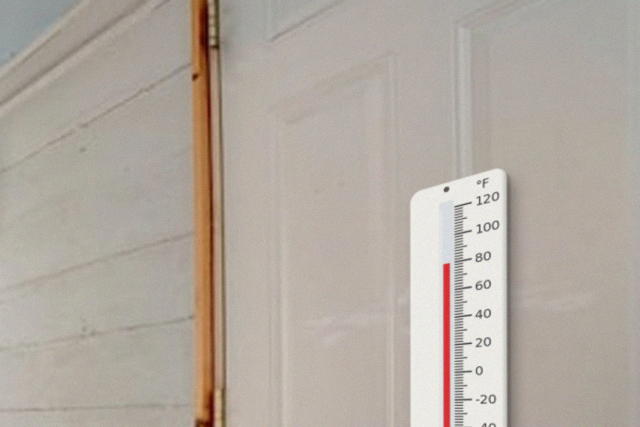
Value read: 80 °F
